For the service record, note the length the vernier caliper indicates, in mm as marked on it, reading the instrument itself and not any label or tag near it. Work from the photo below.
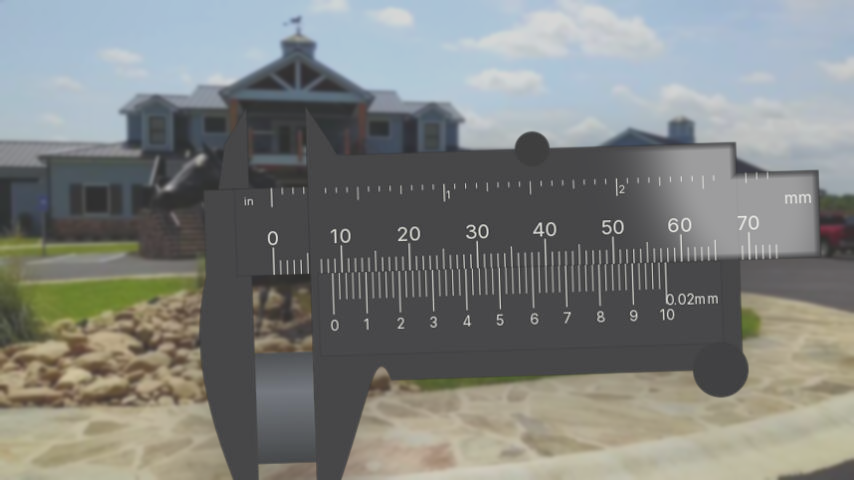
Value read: 8.6 mm
